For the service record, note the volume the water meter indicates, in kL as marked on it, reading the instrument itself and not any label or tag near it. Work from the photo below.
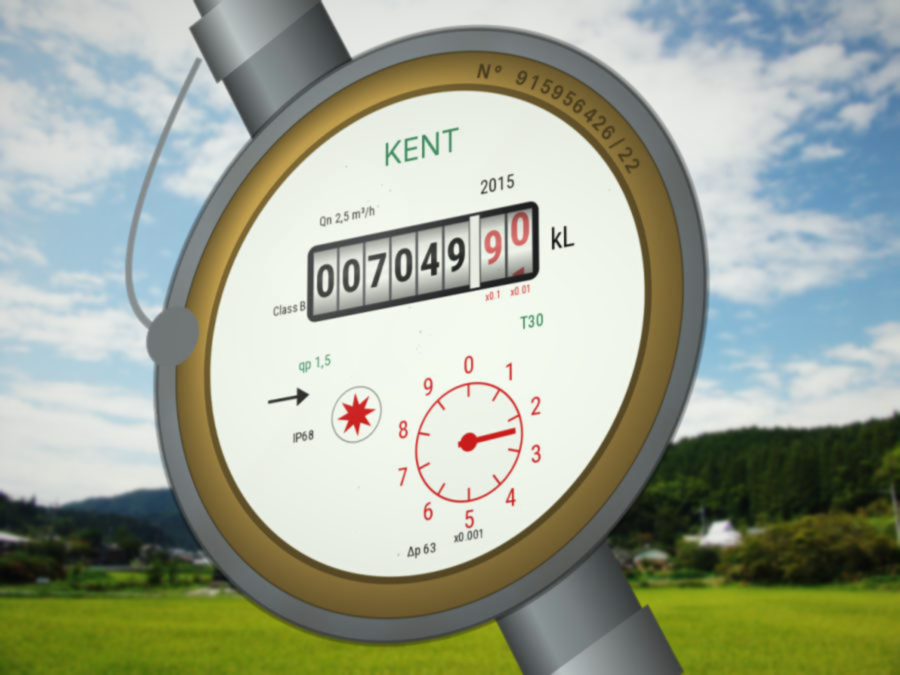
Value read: 7049.902 kL
